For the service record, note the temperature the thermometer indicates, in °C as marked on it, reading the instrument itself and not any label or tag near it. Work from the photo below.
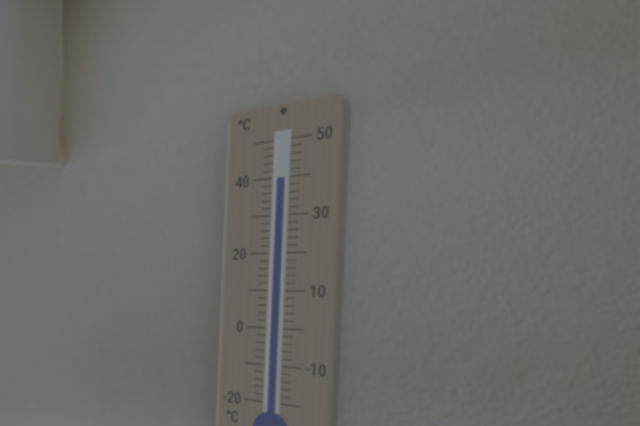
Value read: 40 °C
